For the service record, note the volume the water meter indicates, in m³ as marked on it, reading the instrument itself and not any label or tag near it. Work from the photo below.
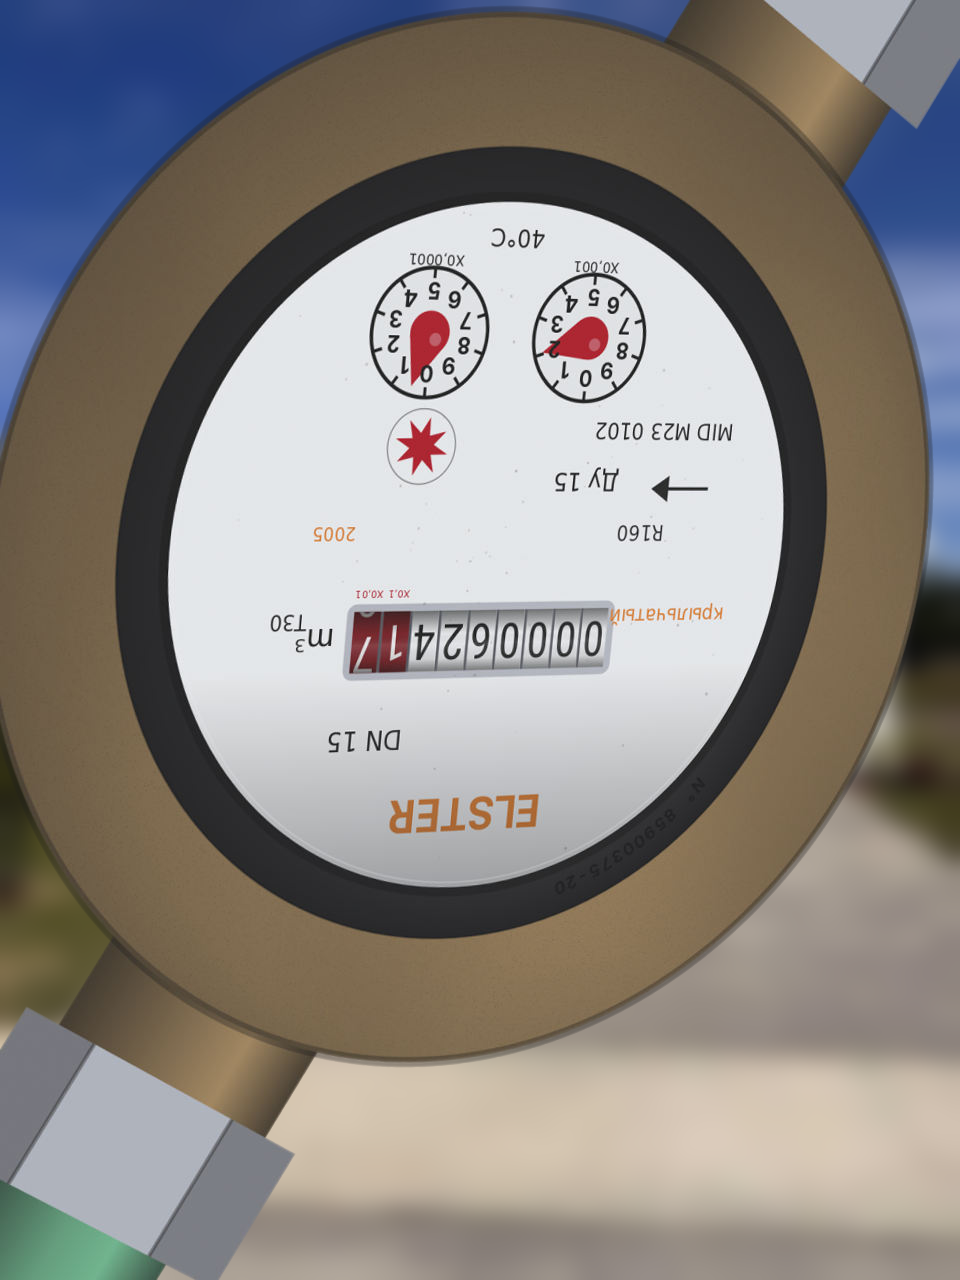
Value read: 624.1720 m³
